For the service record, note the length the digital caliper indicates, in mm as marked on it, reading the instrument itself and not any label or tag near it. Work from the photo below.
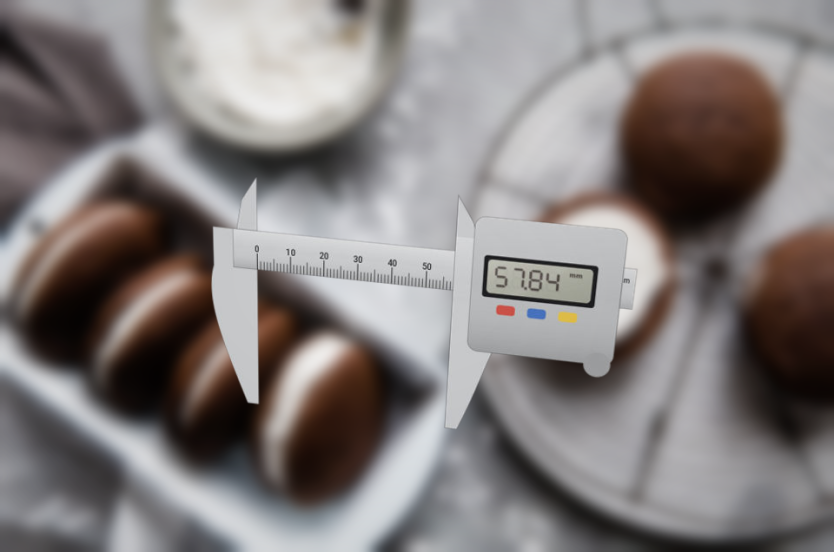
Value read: 57.84 mm
